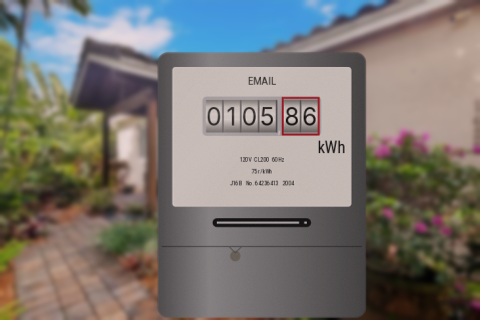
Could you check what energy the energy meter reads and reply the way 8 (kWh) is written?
105.86 (kWh)
